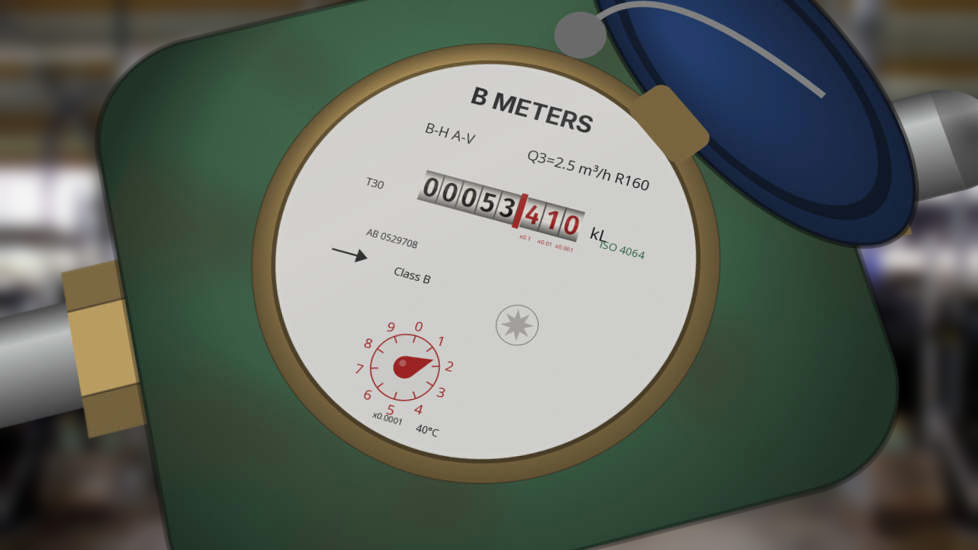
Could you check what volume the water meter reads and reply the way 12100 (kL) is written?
53.4101 (kL)
